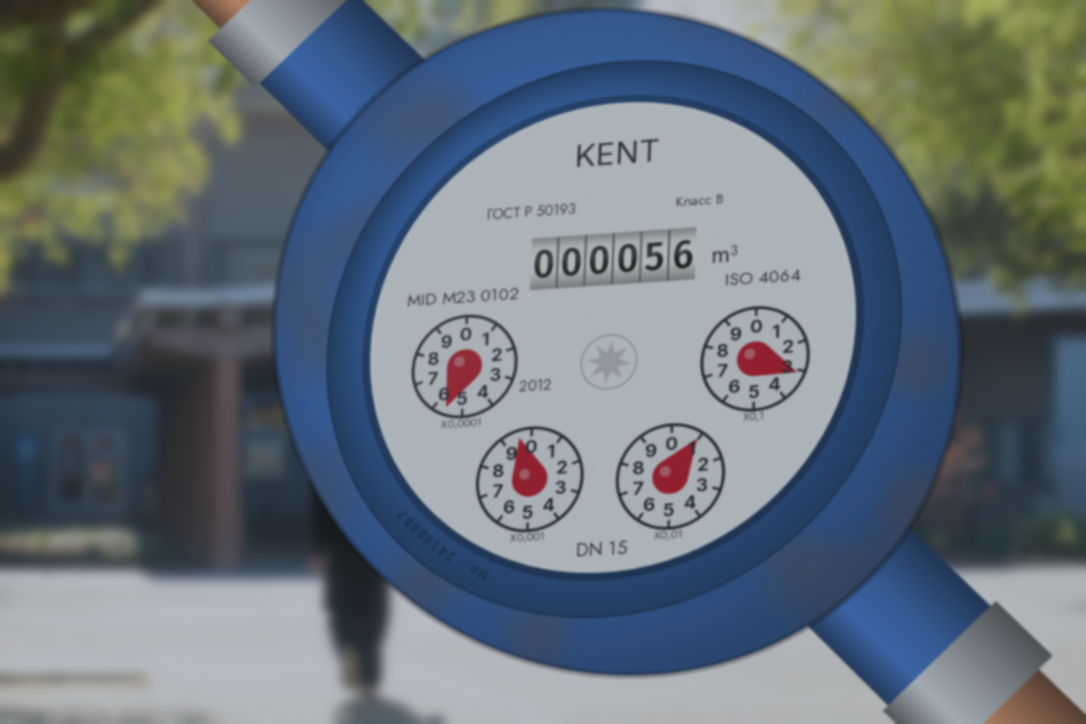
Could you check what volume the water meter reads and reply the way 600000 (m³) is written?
56.3095 (m³)
